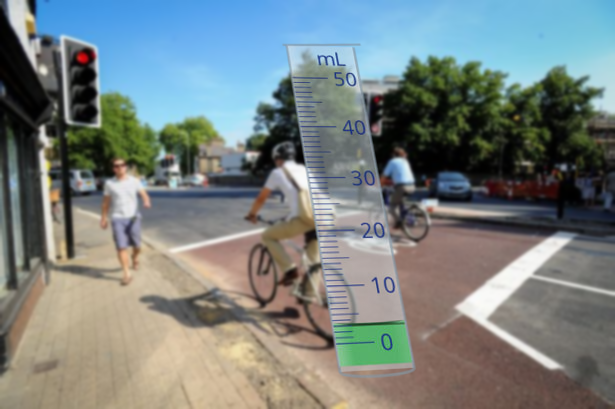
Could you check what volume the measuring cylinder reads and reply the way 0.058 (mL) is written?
3 (mL)
